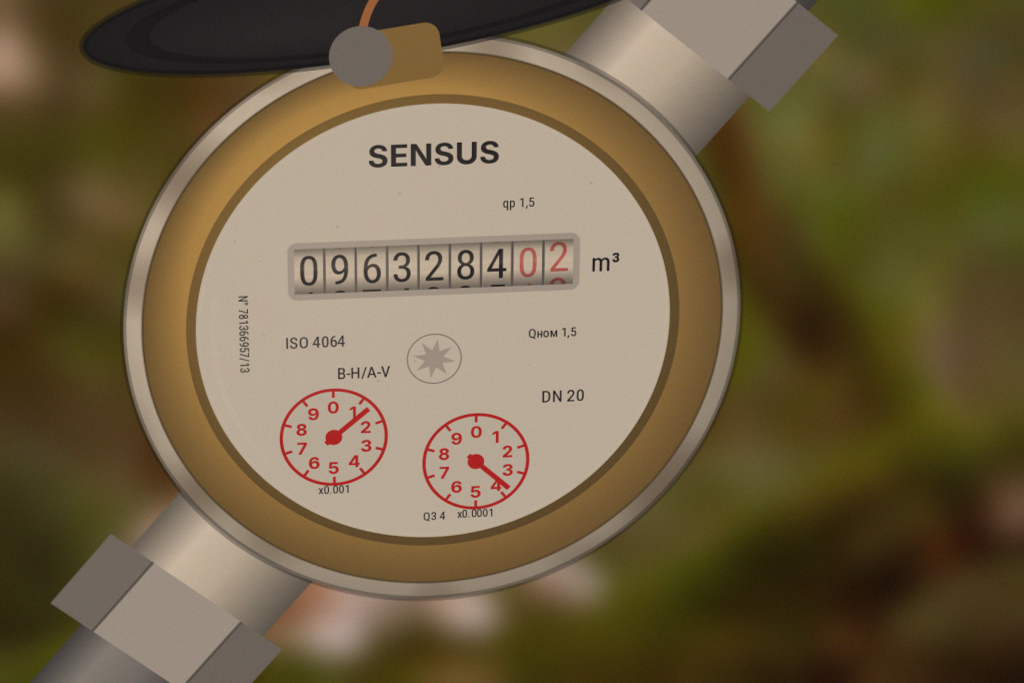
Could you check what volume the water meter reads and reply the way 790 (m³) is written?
963284.0213 (m³)
